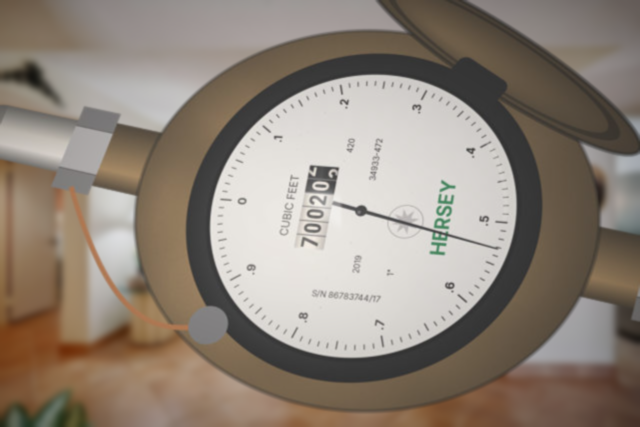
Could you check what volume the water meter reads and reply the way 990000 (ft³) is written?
700202.53 (ft³)
